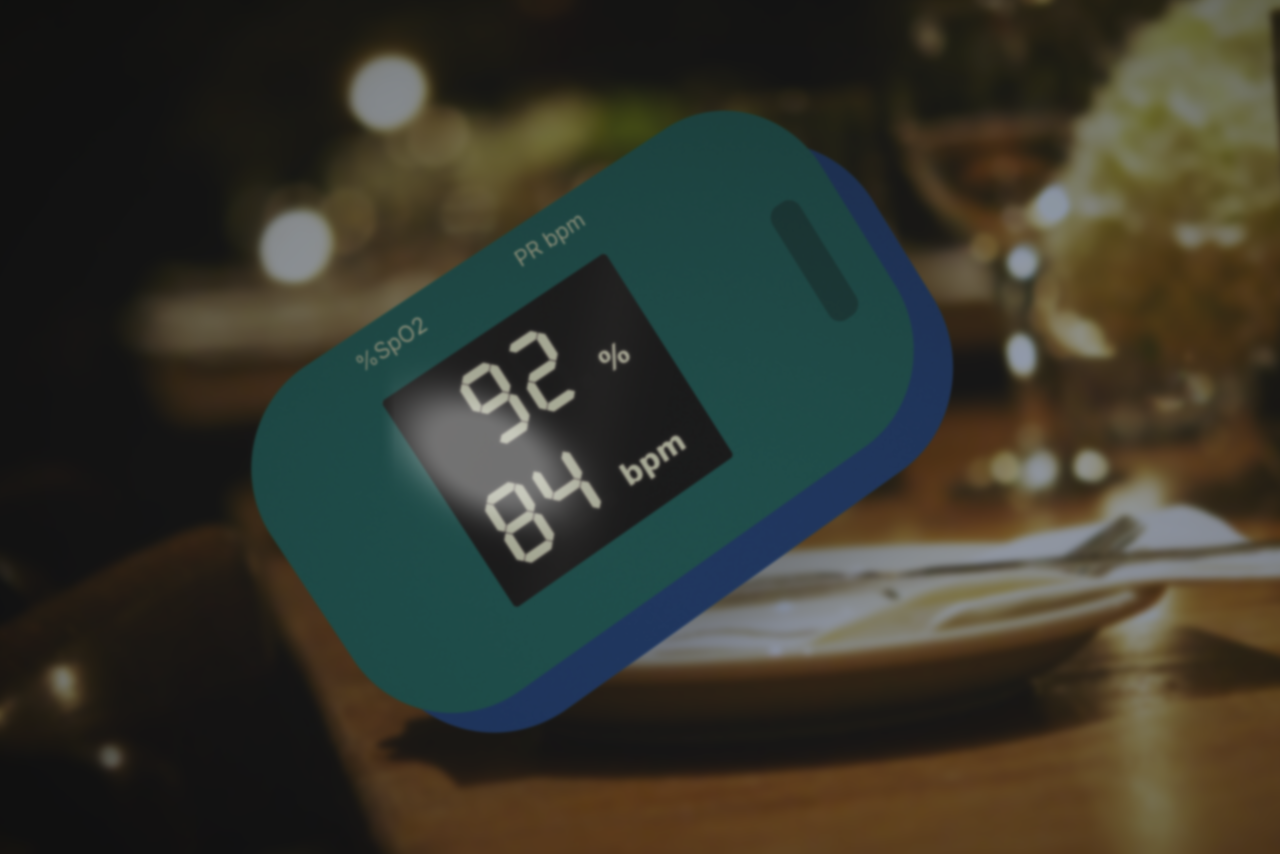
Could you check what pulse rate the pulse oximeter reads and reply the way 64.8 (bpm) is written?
84 (bpm)
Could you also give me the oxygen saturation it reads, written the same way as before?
92 (%)
